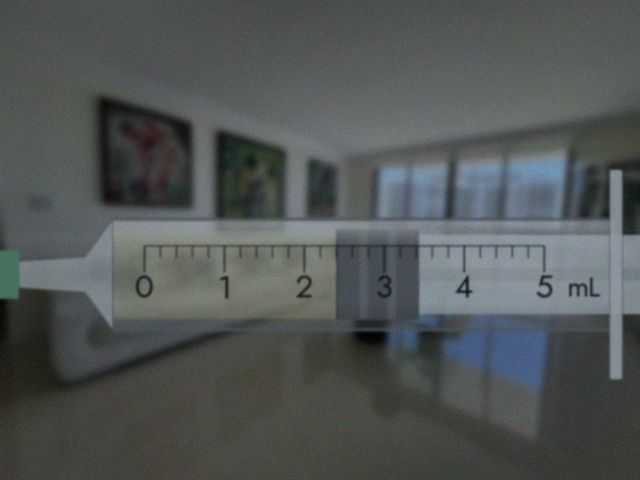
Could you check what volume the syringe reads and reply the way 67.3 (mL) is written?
2.4 (mL)
